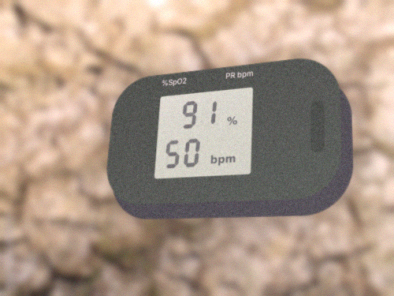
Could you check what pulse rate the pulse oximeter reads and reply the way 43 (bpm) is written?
50 (bpm)
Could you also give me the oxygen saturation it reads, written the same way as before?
91 (%)
